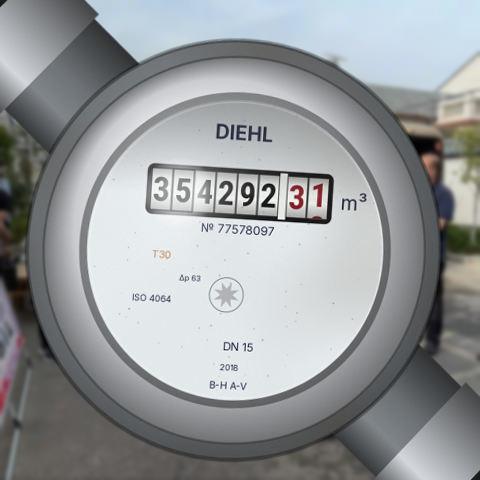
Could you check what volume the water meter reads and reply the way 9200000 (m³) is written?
354292.31 (m³)
